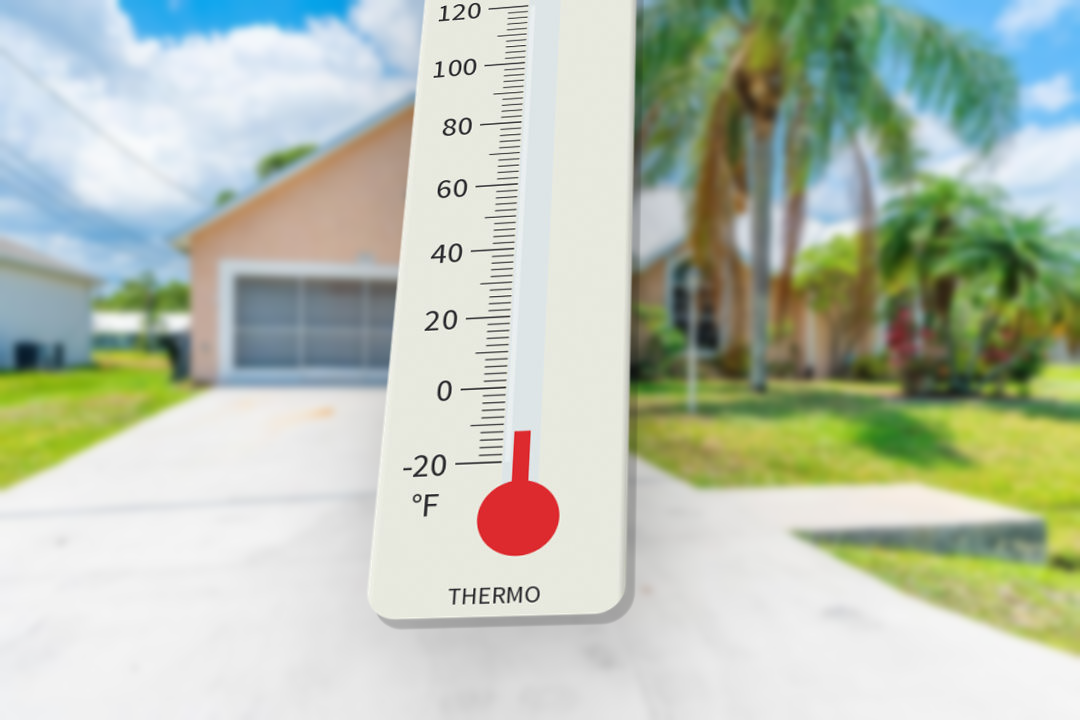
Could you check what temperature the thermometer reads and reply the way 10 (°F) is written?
-12 (°F)
